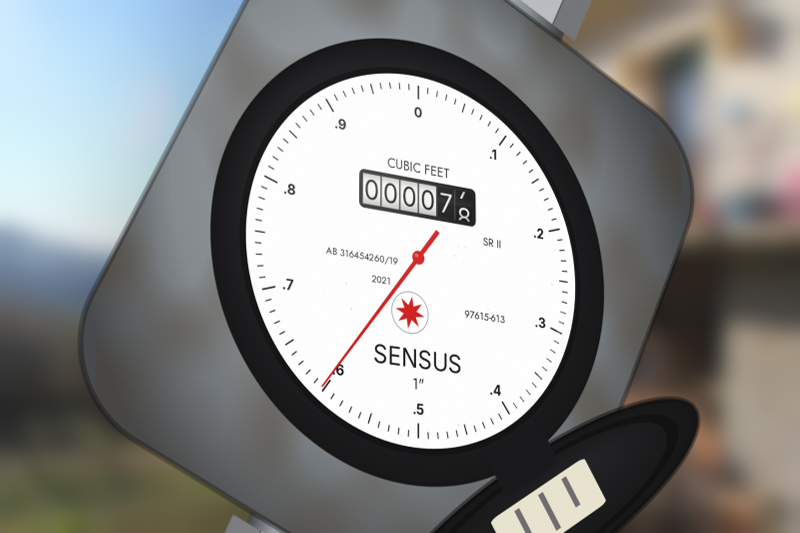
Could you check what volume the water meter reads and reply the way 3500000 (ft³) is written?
77.60 (ft³)
